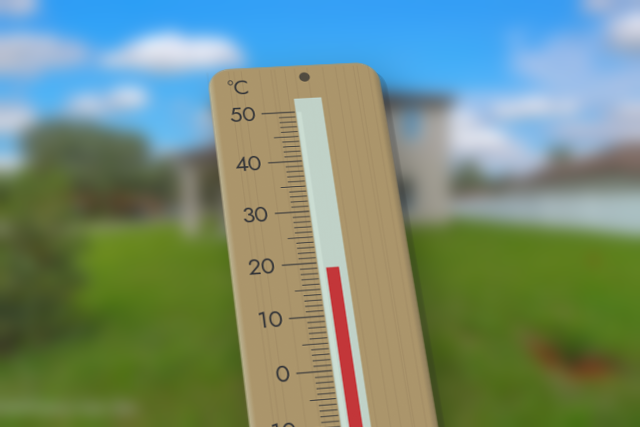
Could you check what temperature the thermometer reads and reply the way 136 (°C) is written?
19 (°C)
